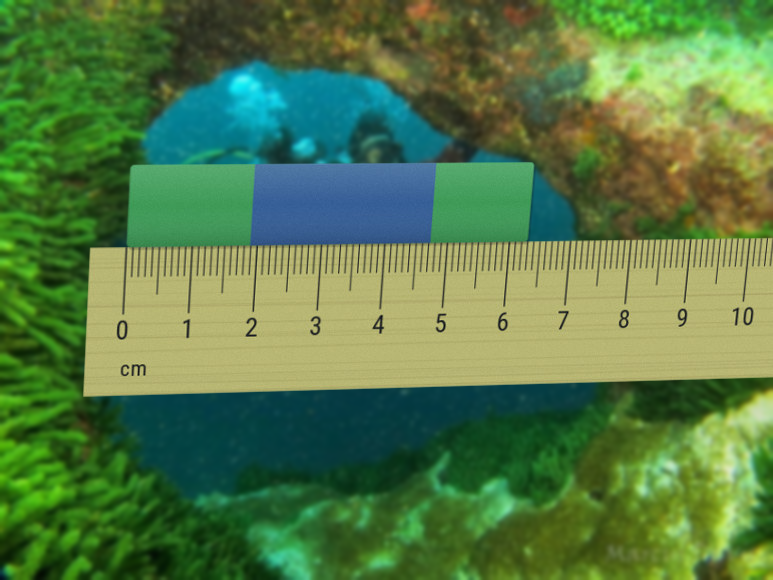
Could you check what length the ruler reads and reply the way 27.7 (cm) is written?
6.3 (cm)
